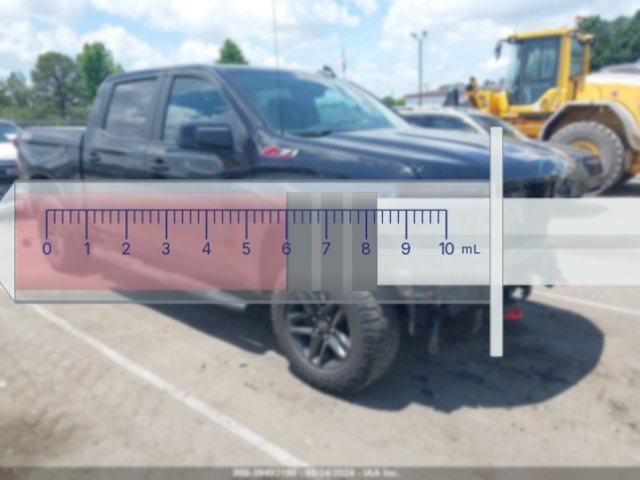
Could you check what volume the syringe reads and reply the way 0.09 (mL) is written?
6 (mL)
